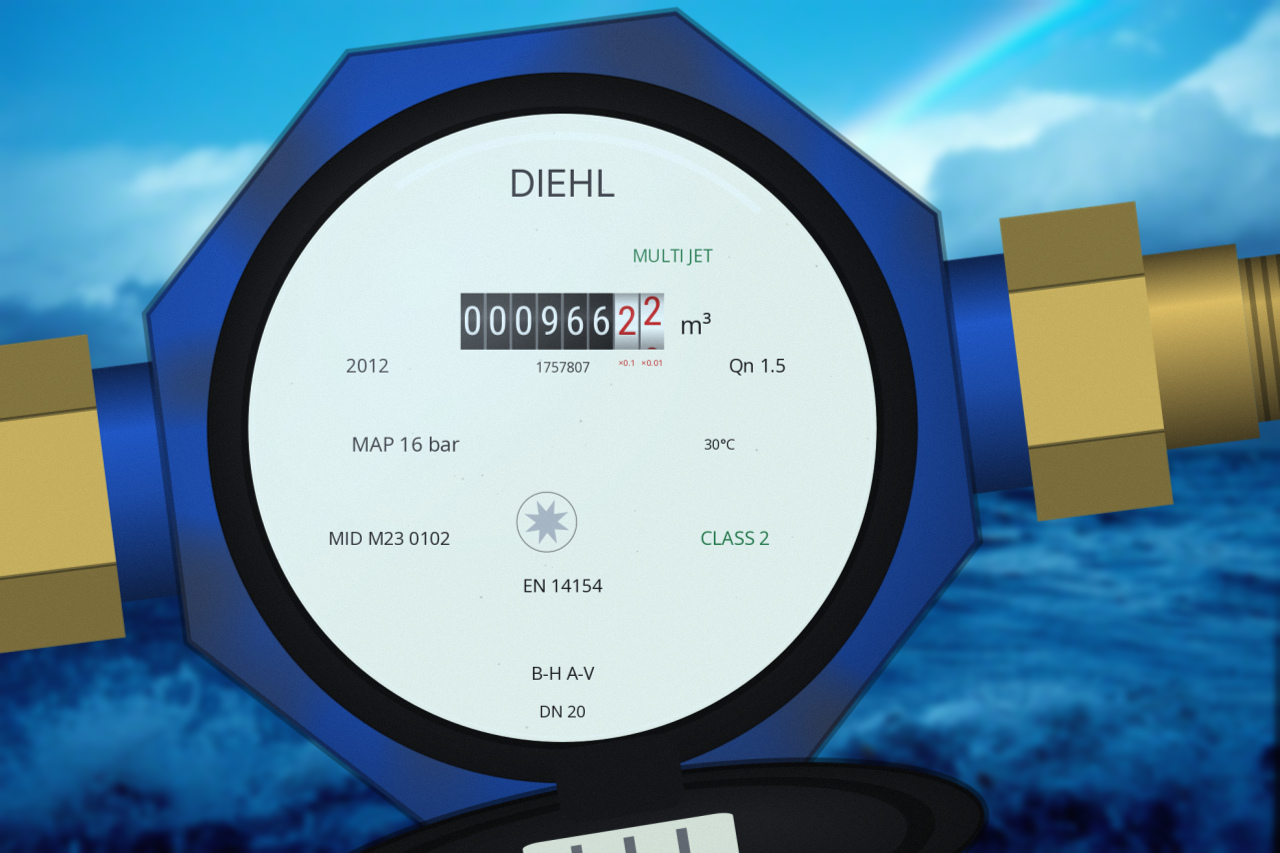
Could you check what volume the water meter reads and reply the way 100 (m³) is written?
966.22 (m³)
